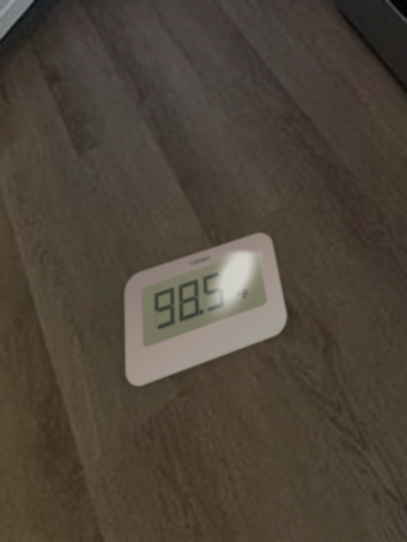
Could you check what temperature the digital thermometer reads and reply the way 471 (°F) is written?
98.5 (°F)
